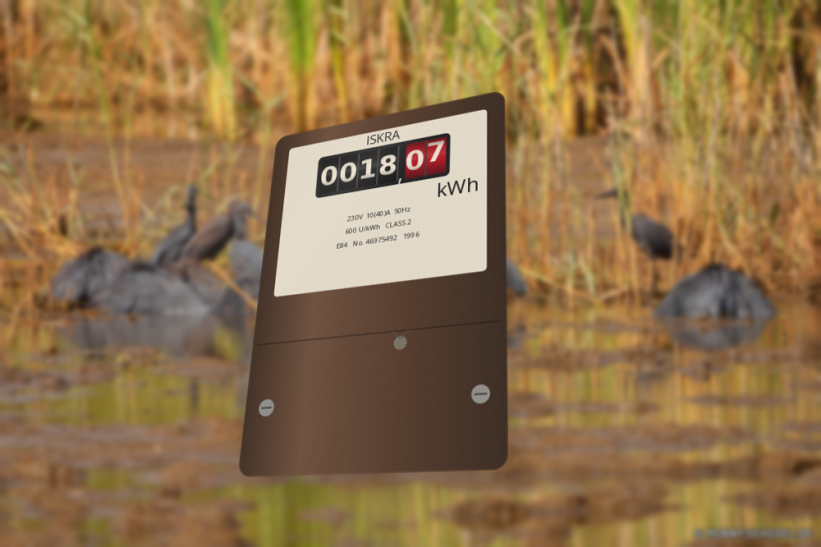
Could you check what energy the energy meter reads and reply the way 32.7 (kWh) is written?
18.07 (kWh)
